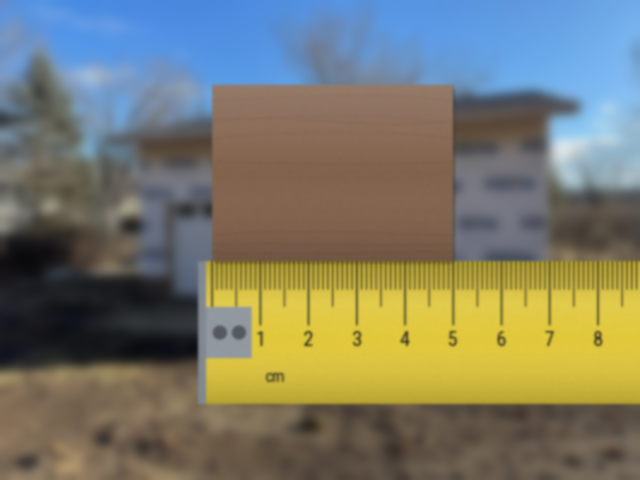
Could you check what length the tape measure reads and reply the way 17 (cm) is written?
5 (cm)
